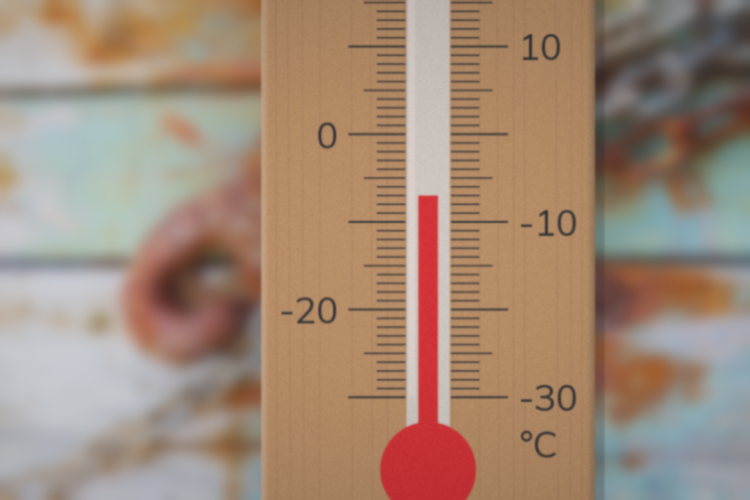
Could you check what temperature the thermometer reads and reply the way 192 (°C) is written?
-7 (°C)
